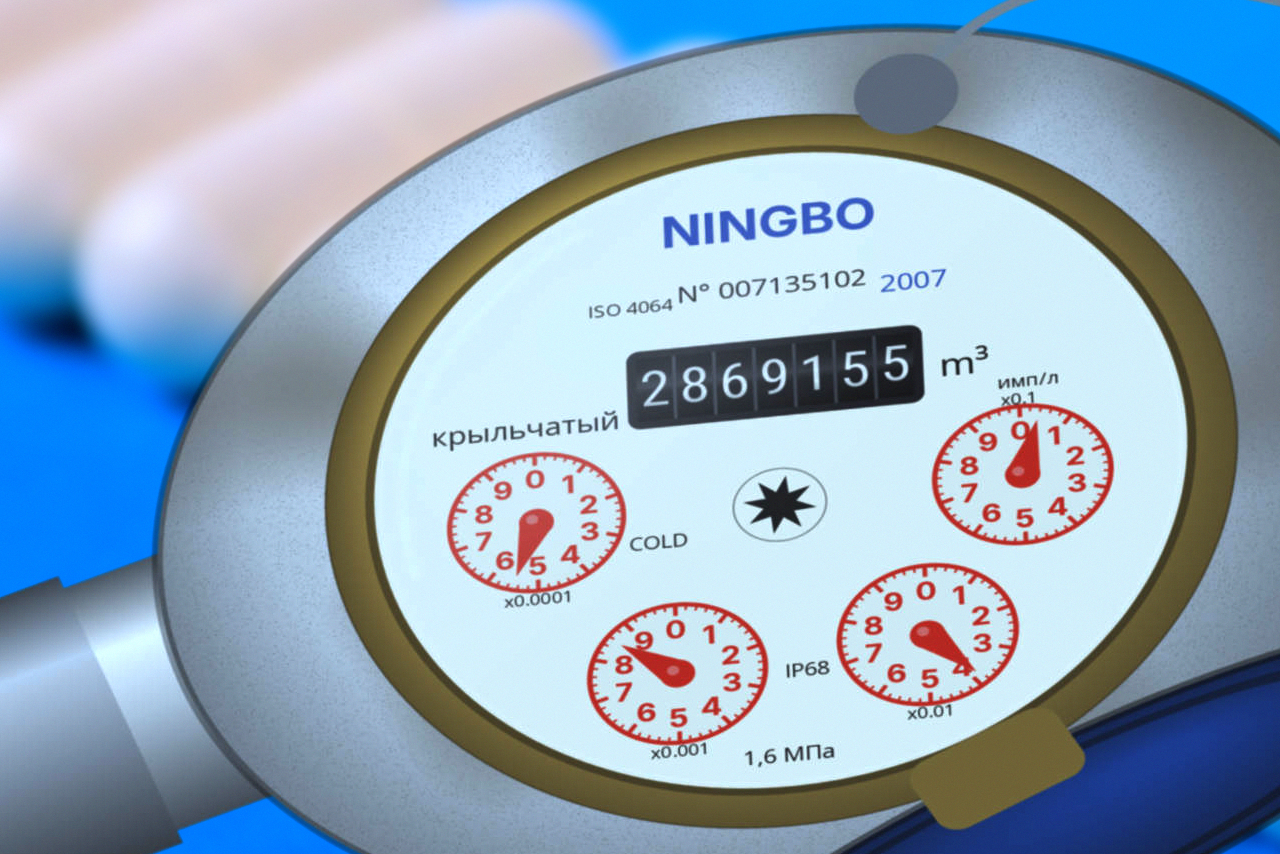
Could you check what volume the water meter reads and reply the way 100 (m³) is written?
2869155.0385 (m³)
